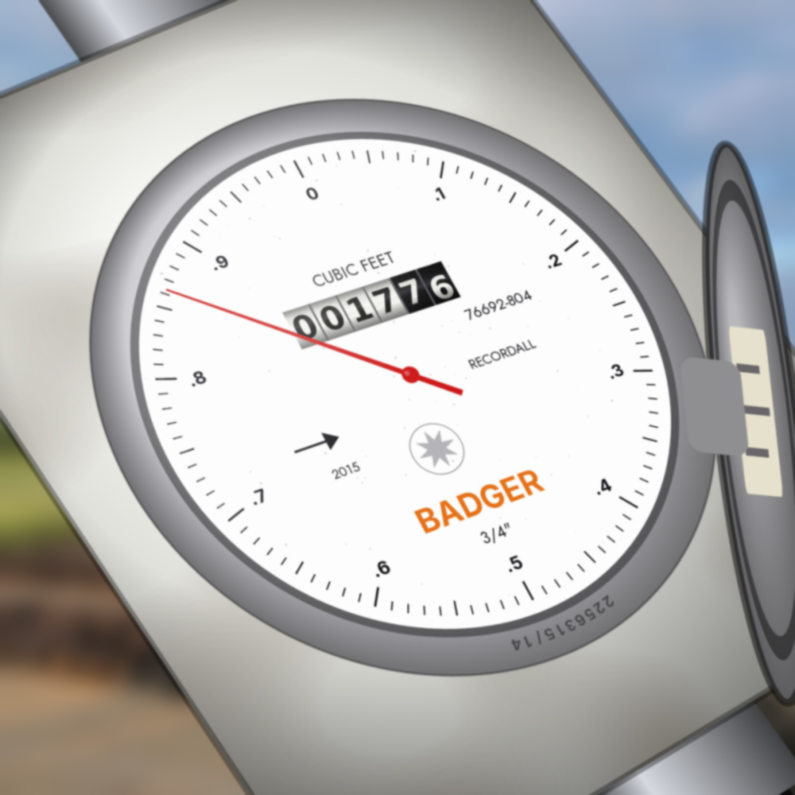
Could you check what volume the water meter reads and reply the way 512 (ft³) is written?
1775.86 (ft³)
